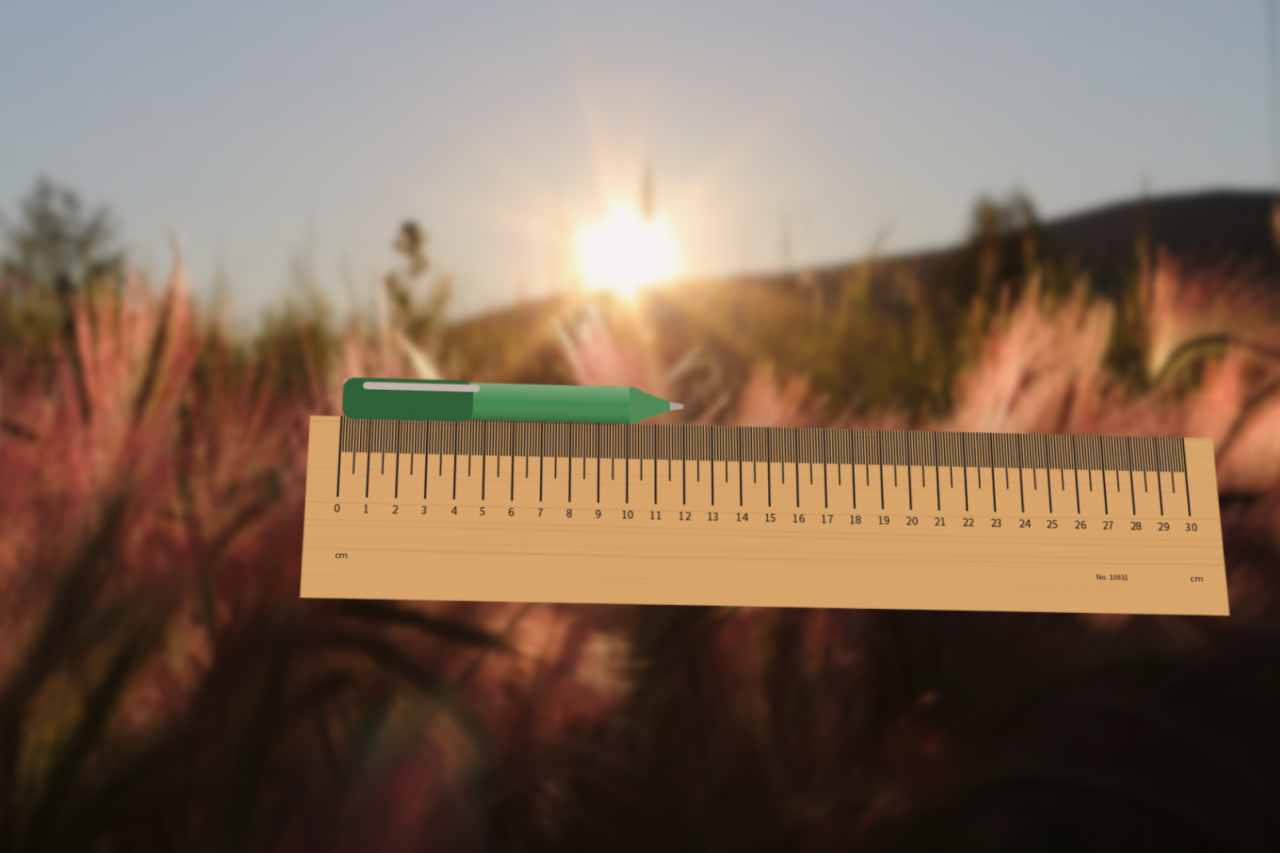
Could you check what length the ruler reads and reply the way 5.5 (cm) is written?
12 (cm)
